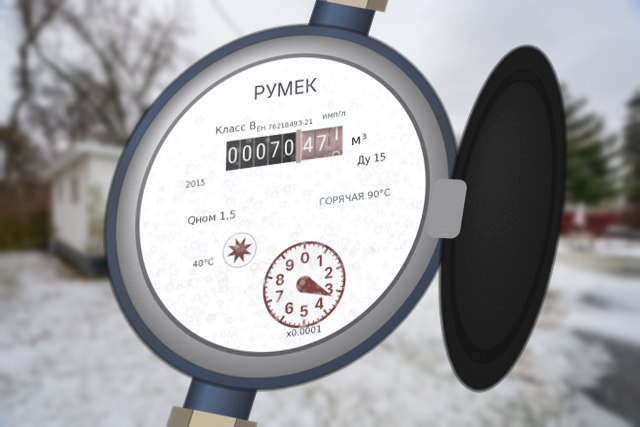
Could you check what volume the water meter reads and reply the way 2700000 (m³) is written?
70.4713 (m³)
